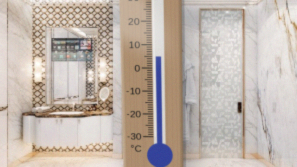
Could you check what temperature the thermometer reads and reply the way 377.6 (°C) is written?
5 (°C)
